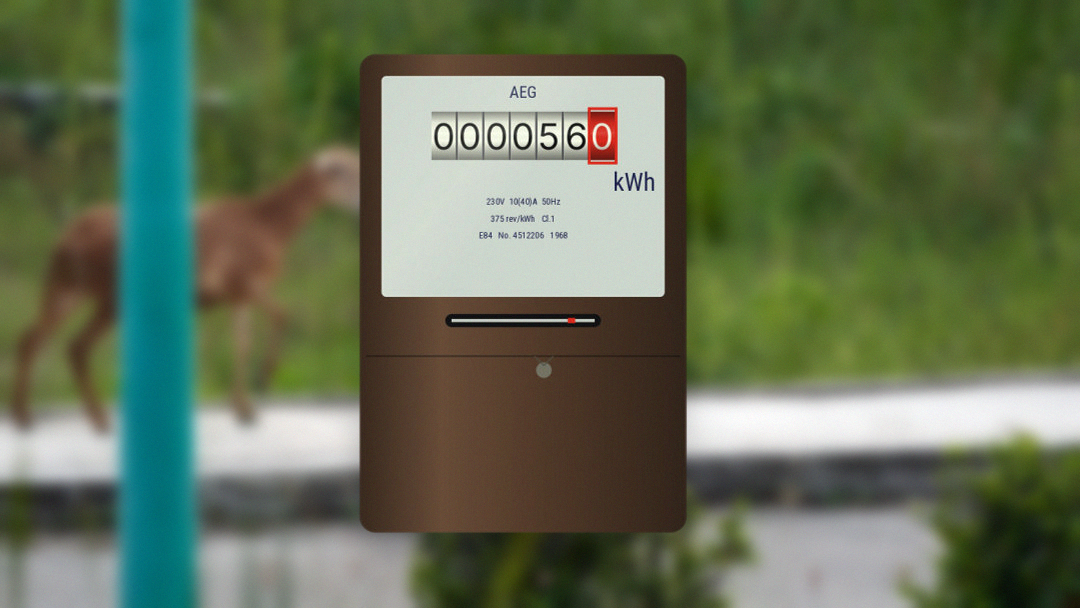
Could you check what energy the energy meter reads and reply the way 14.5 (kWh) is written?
56.0 (kWh)
